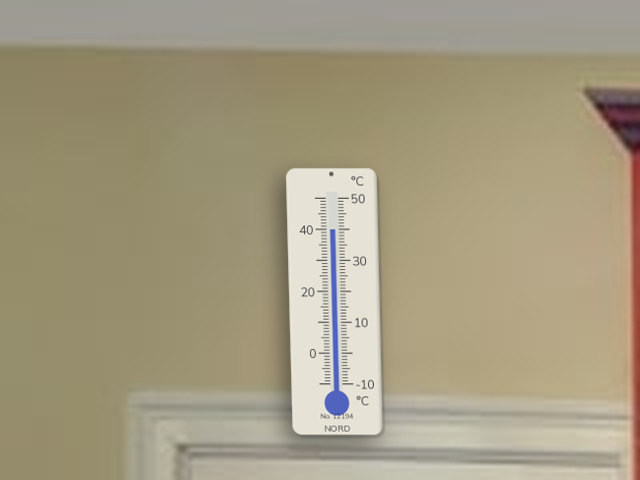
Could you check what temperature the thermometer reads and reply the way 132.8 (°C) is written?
40 (°C)
